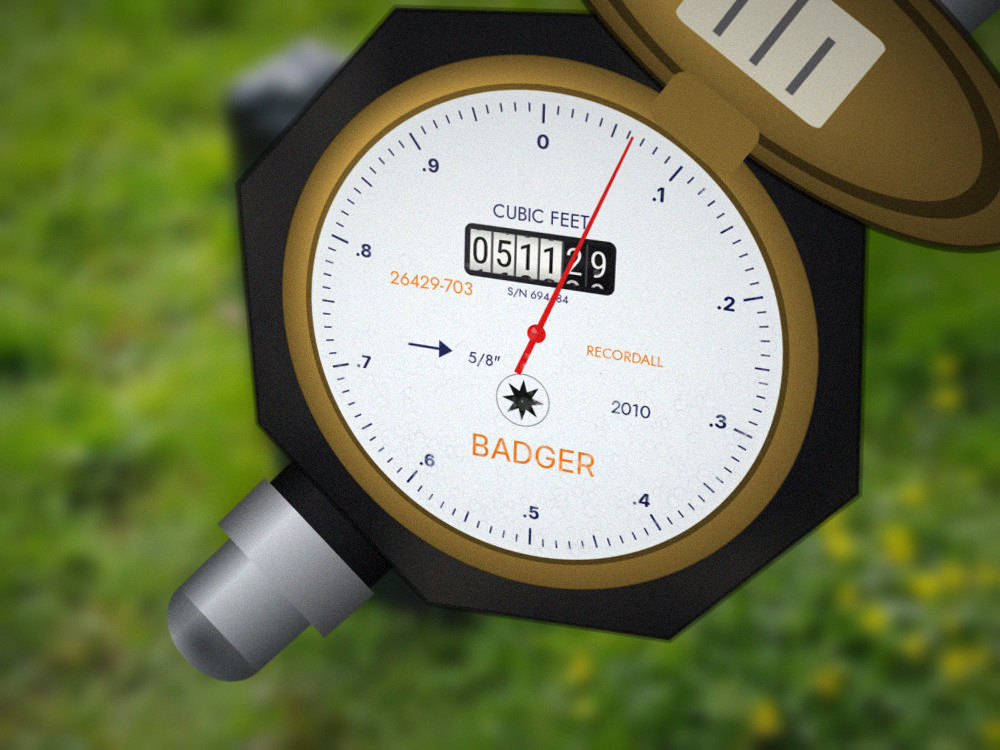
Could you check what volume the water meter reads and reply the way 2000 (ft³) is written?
51129.06 (ft³)
